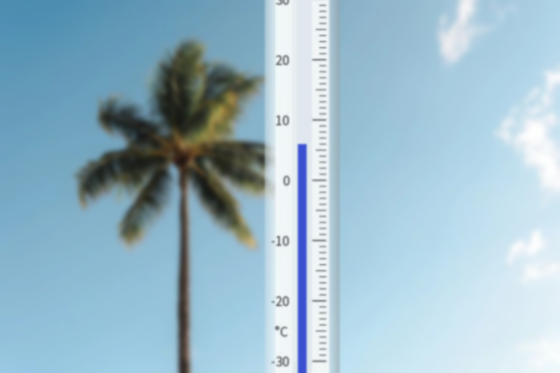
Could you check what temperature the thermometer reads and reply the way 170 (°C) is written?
6 (°C)
